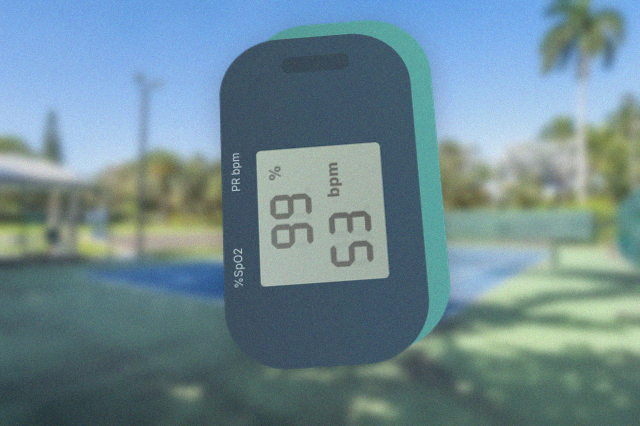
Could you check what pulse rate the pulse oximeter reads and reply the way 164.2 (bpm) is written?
53 (bpm)
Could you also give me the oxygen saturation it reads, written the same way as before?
99 (%)
